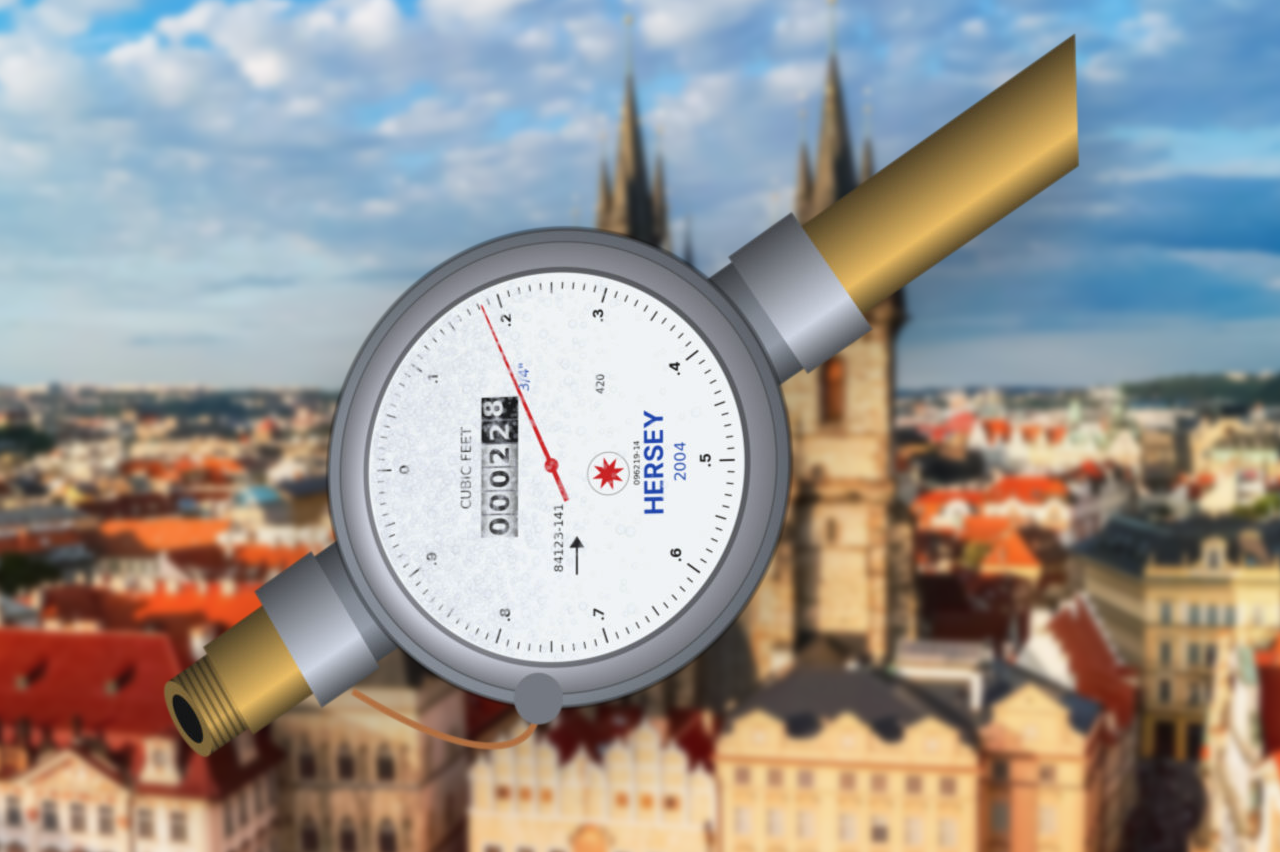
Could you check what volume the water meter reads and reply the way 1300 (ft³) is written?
228.18 (ft³)
